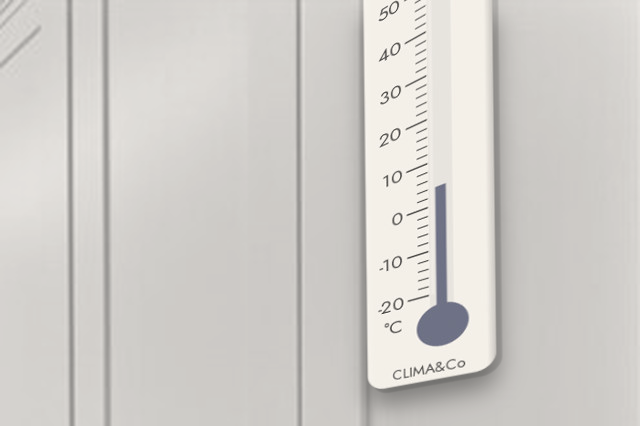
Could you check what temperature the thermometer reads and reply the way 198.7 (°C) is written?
4 (°C)
